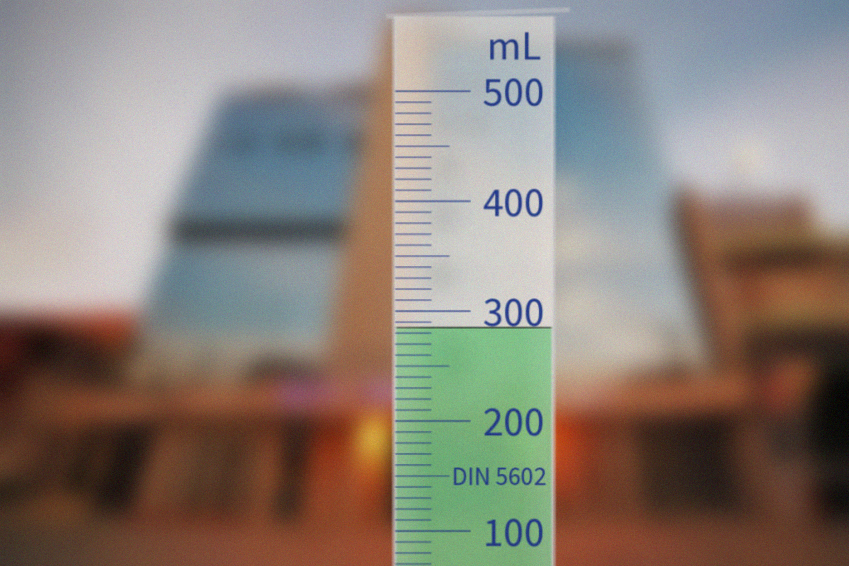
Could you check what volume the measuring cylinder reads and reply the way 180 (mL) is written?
285 (mL)
